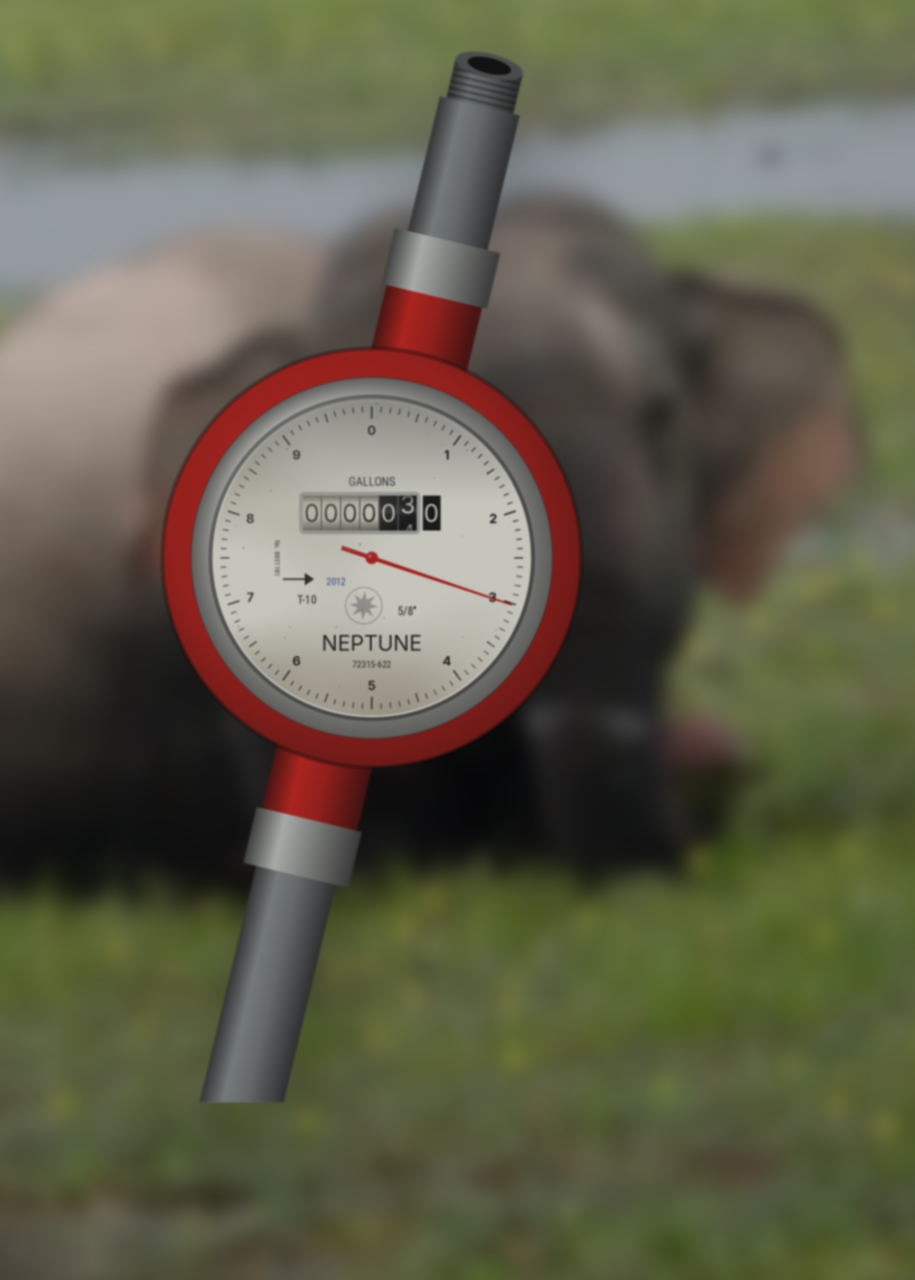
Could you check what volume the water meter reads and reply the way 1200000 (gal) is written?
33.0 (gal)
